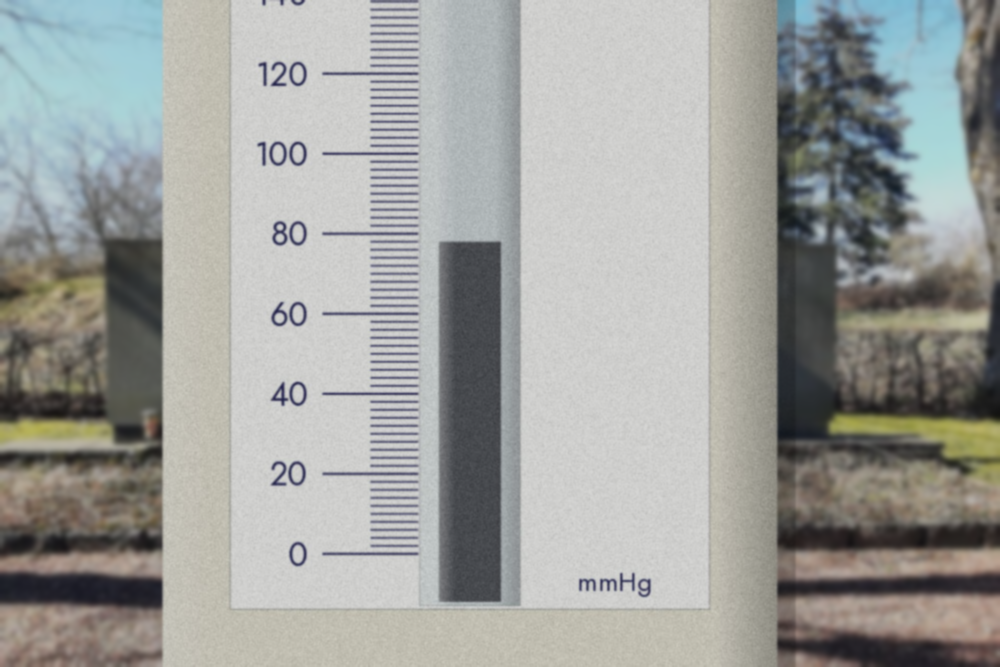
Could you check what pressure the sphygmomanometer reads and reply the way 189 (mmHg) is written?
78 (mmHg)
